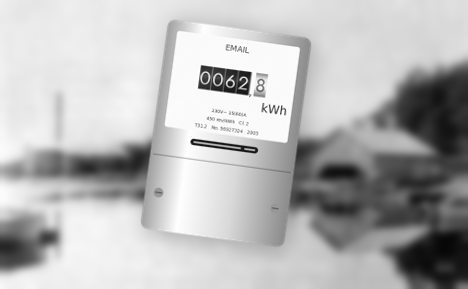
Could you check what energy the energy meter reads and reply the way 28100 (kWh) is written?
62.8 (kWh)
